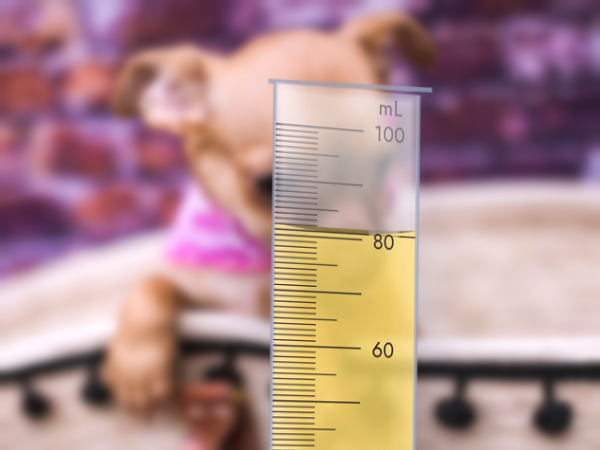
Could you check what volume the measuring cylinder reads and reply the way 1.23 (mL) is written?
81 (mL)
